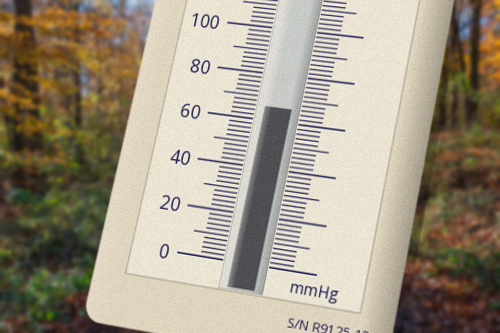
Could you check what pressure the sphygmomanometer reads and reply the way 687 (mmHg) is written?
66 (mmHg)
